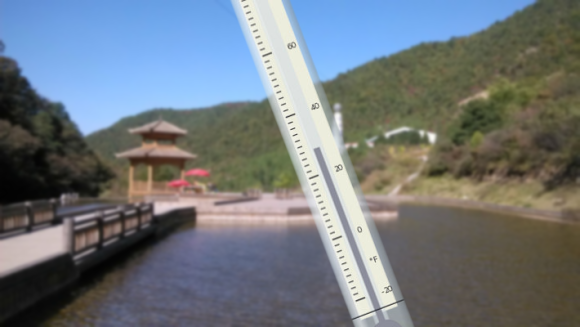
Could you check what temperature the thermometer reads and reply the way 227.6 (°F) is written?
28 (°F)
